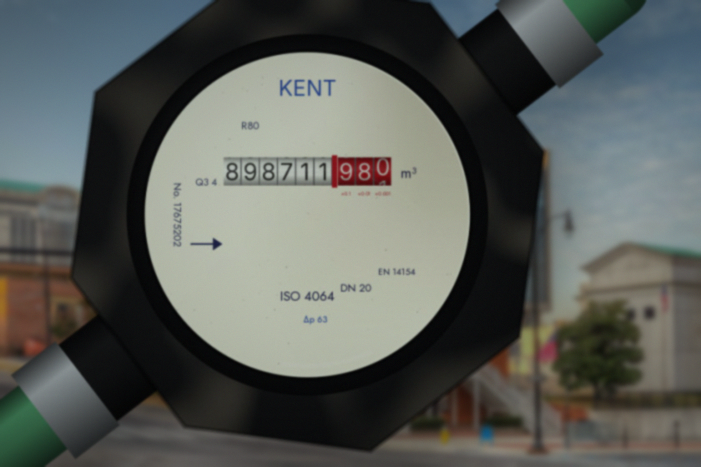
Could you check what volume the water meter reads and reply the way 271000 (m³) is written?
898711.980 (m³)
